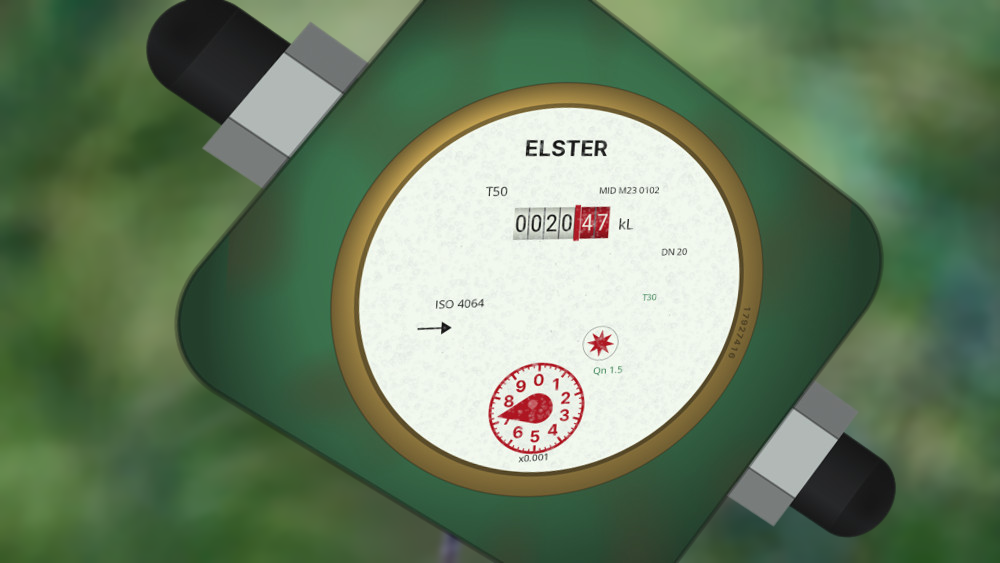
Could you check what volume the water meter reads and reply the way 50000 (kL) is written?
20.477 (kL)
